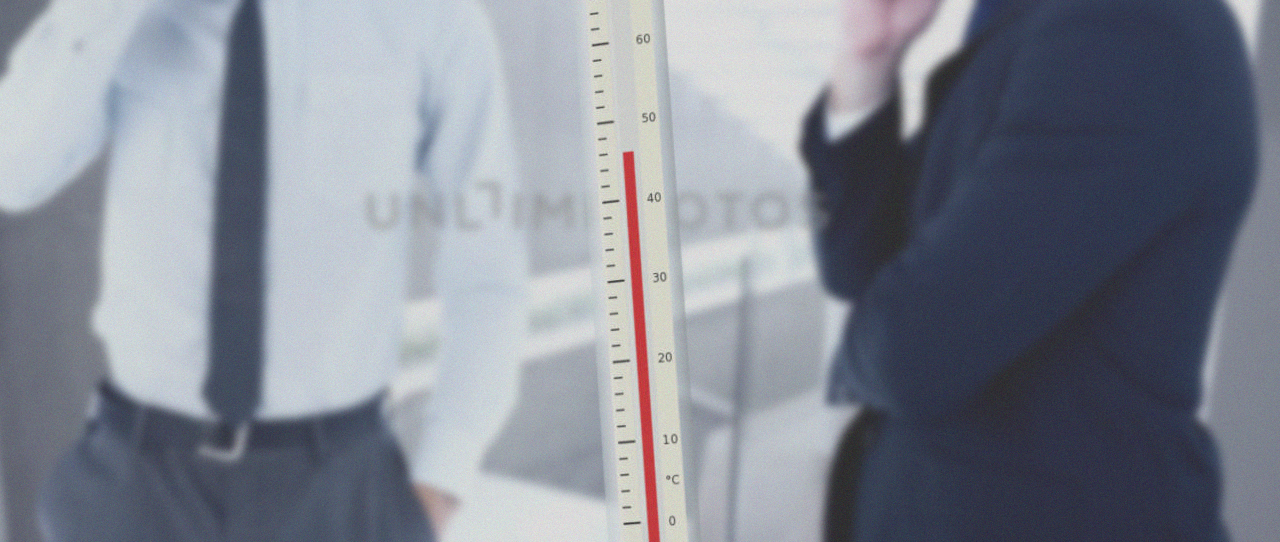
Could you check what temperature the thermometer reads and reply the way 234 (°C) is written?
46 (°C)
